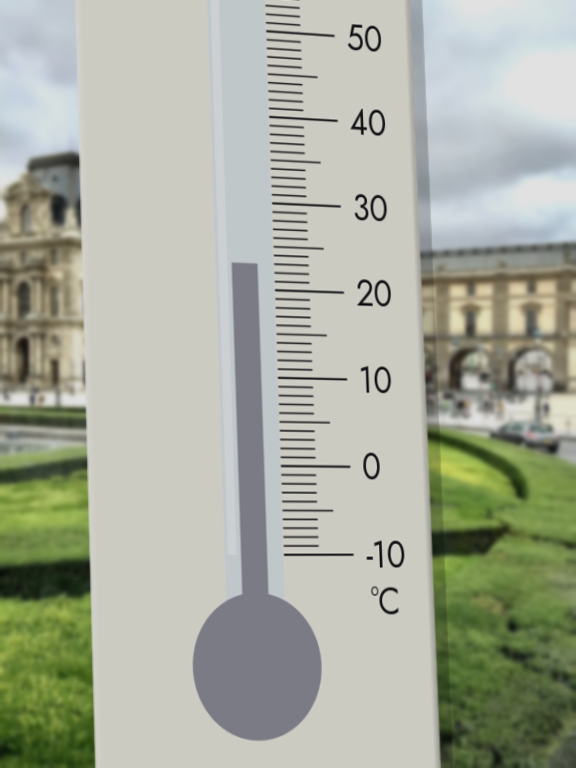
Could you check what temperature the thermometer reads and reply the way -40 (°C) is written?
23 (°C)
